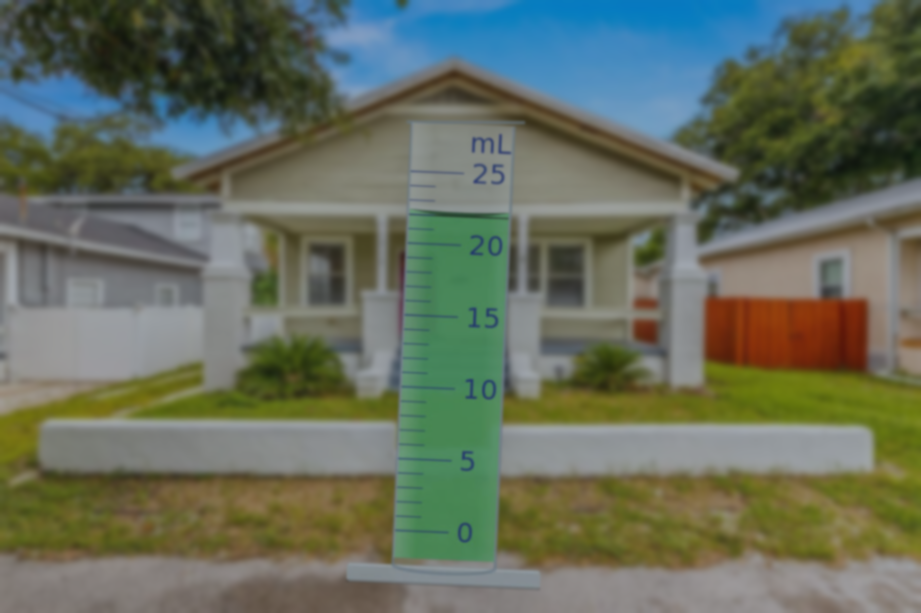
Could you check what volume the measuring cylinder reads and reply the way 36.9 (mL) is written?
22 (mL)
